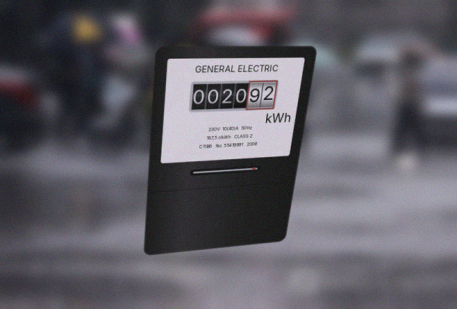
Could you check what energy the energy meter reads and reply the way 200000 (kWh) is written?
20.92 (kWh)
